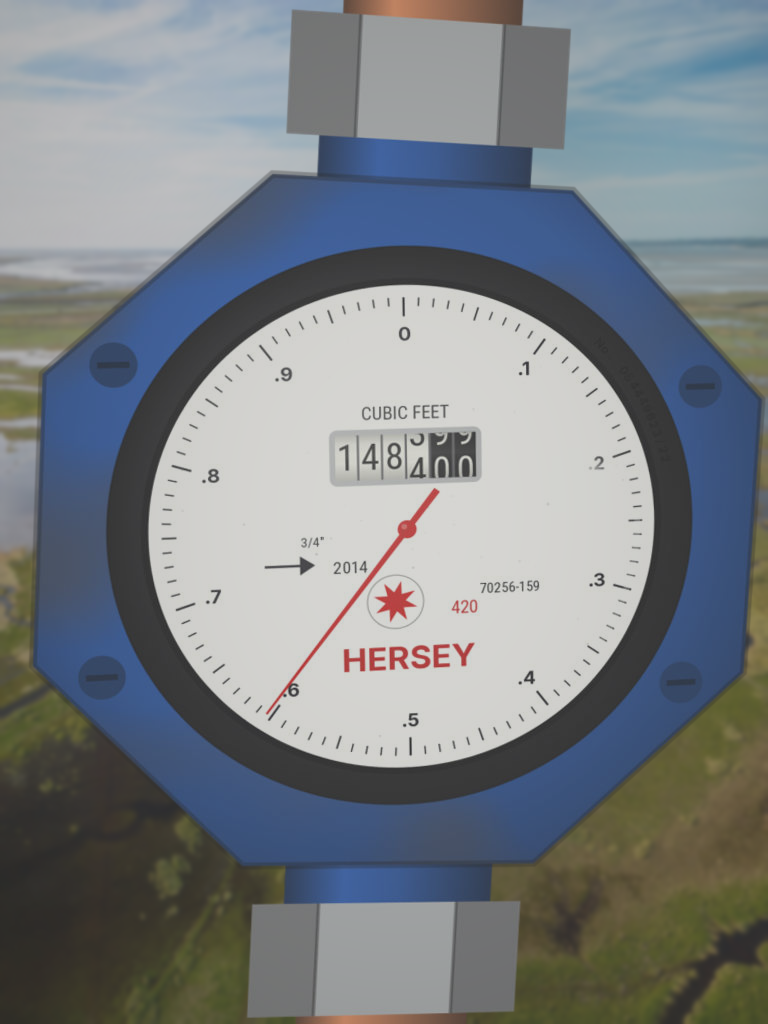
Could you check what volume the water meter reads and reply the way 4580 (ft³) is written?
148399.60 (ft³)
